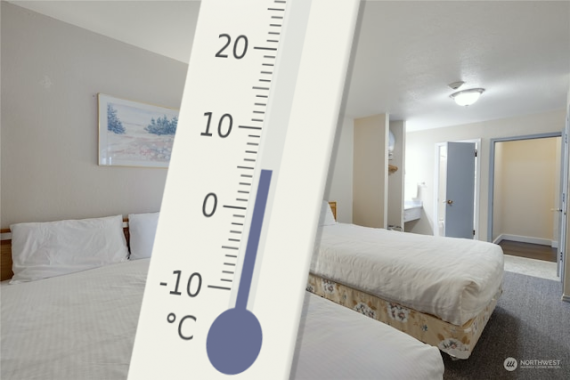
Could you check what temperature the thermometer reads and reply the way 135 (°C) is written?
5 (°C)
